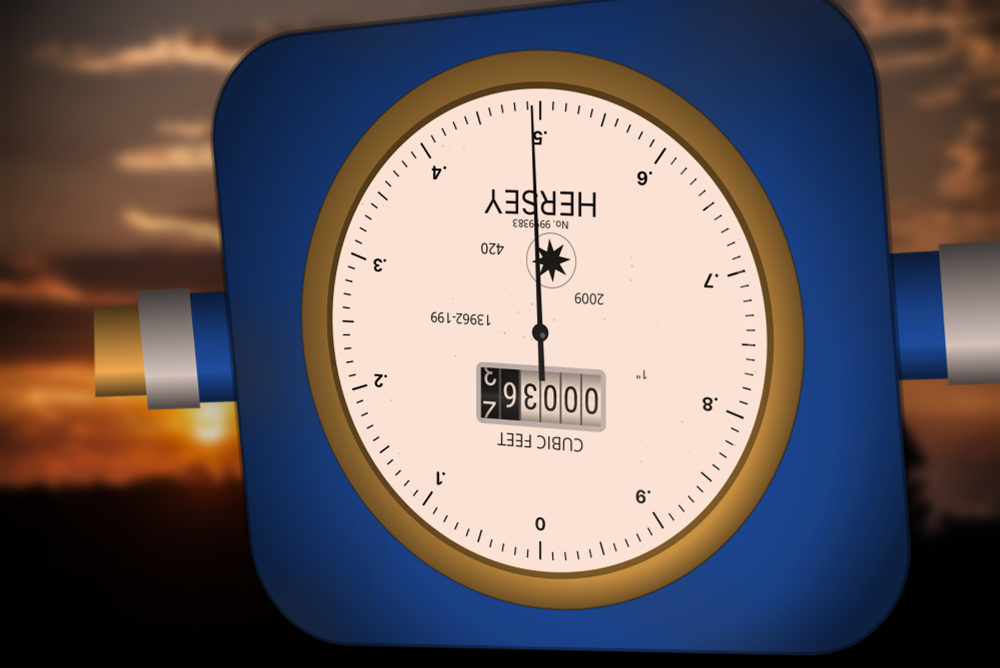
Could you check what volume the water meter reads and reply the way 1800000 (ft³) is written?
362.49 (ft³)
